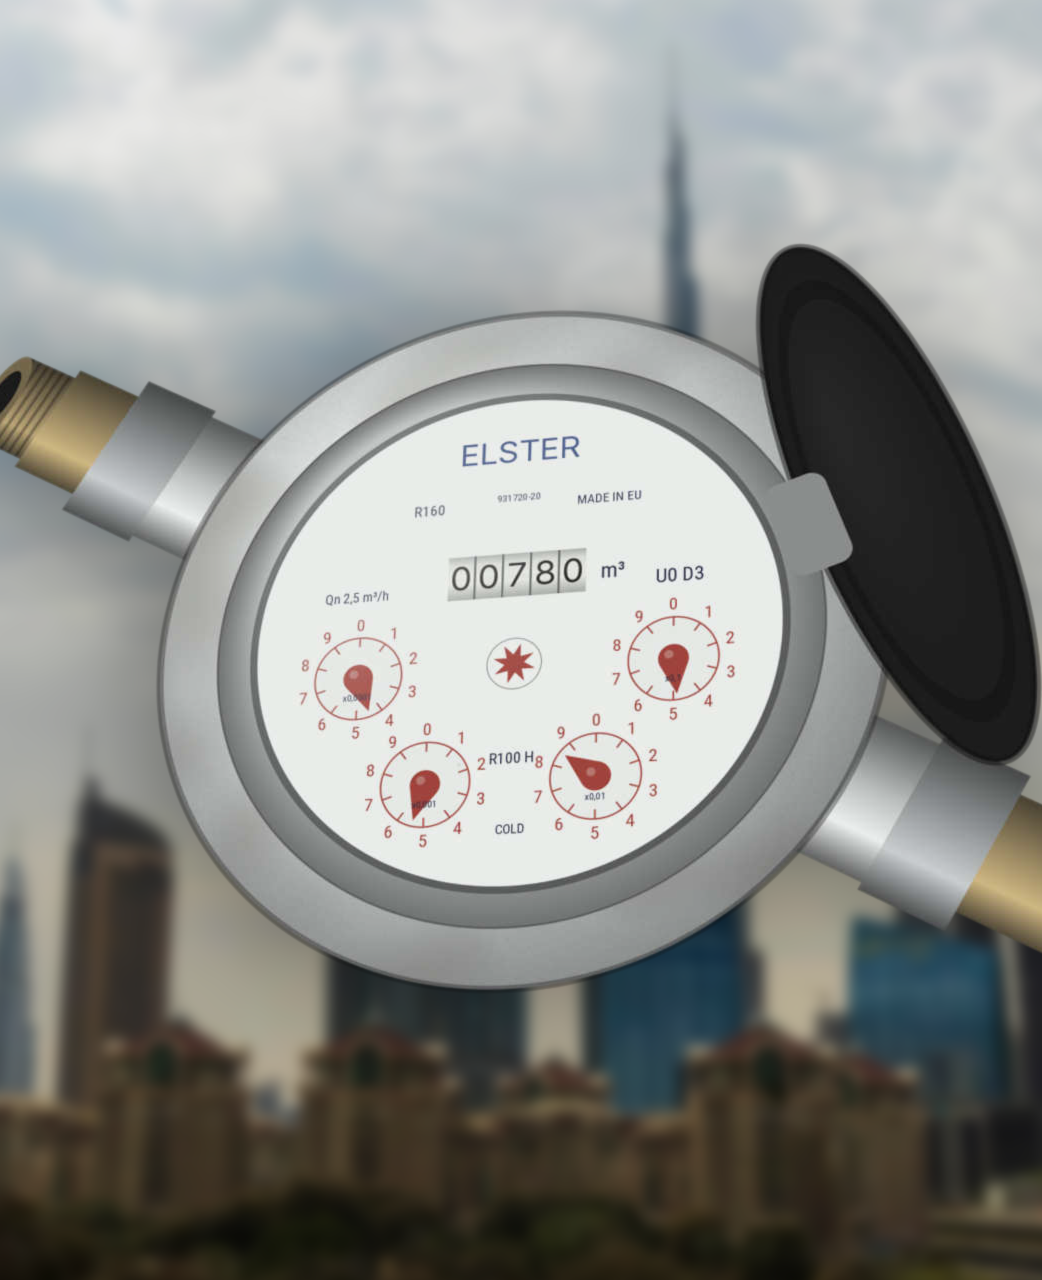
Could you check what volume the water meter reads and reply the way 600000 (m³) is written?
780.4854 (m³)
